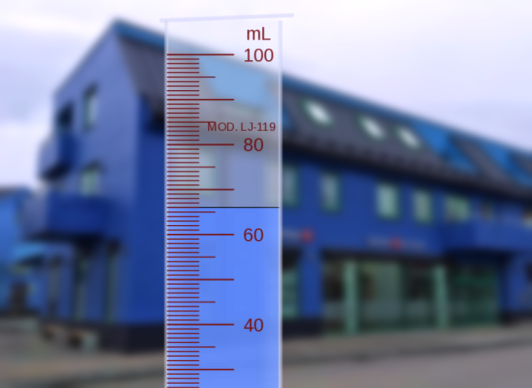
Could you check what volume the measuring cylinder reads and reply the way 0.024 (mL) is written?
66 (mL)
